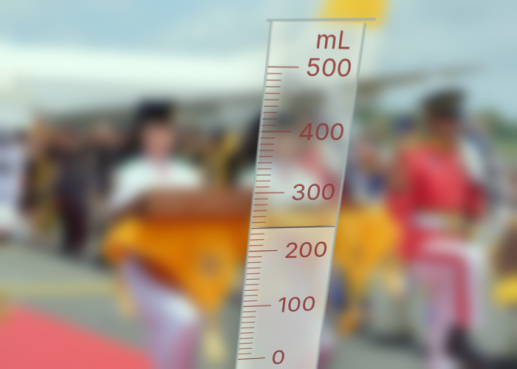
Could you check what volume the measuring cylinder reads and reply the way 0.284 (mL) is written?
240 (mL)
